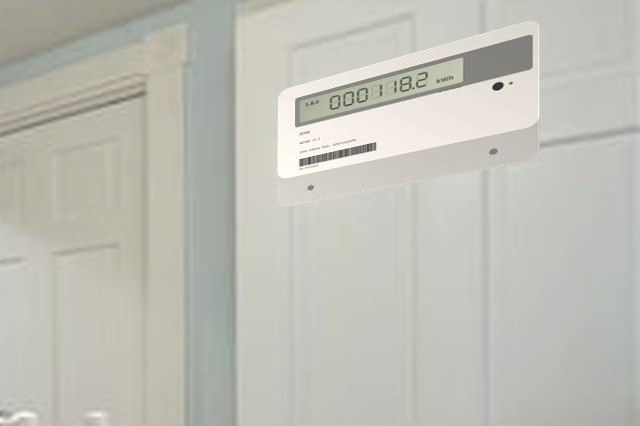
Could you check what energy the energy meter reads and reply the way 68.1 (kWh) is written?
118.2 (kWh)
